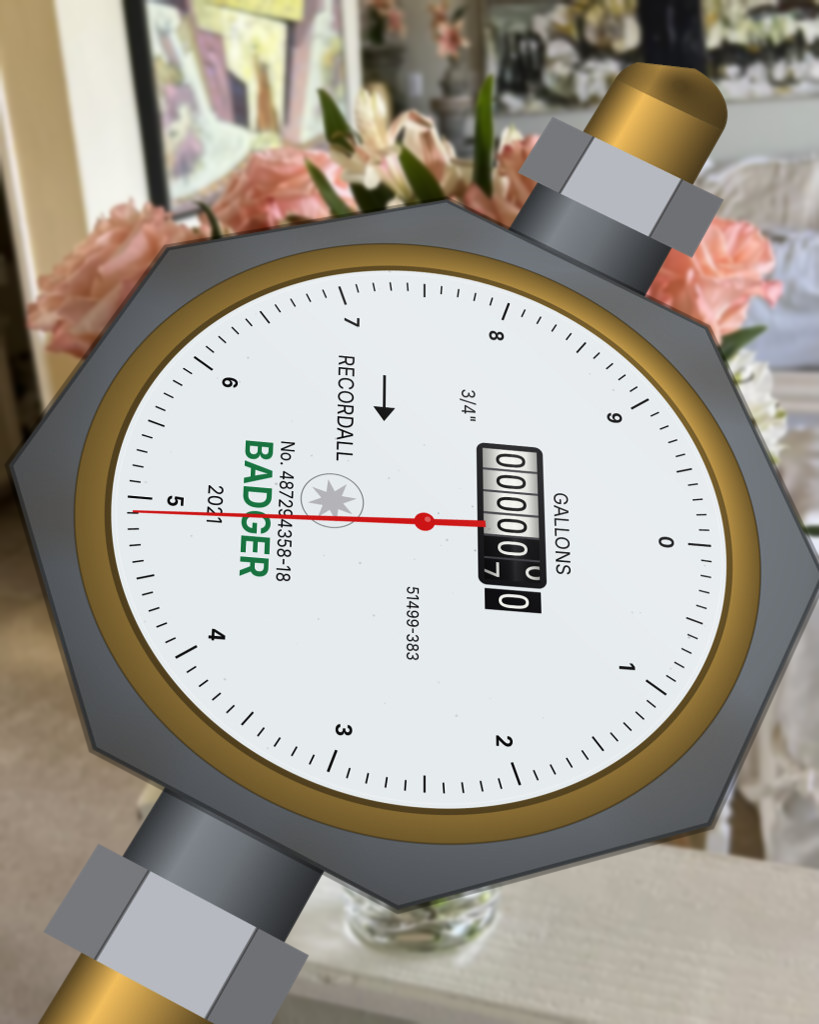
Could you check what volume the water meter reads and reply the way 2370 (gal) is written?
64.9 (gal)
